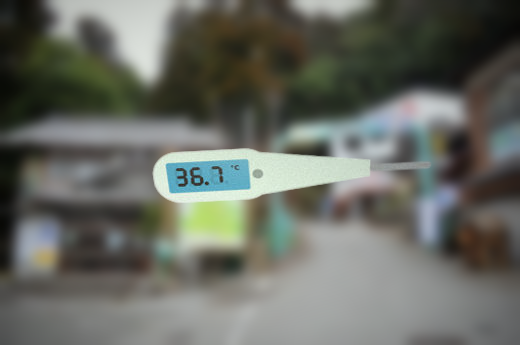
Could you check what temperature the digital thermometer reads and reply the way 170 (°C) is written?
36.7 (°C)
